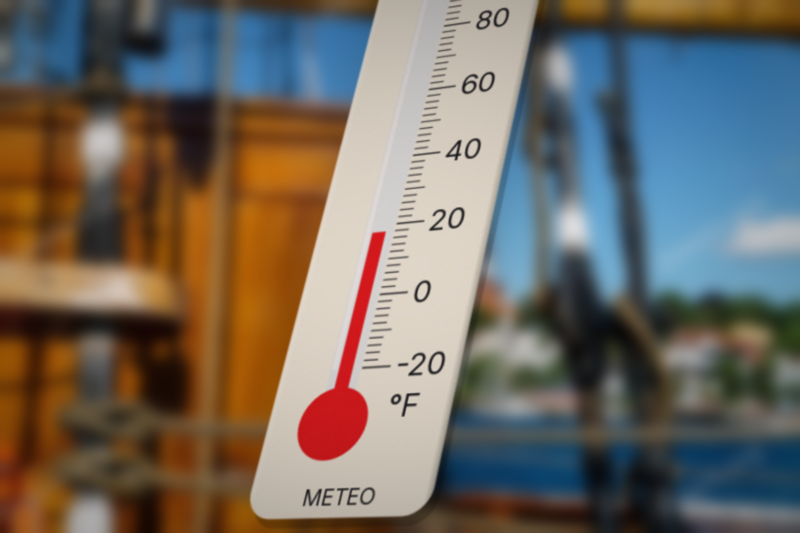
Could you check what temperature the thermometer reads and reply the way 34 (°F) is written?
18 (°F)
